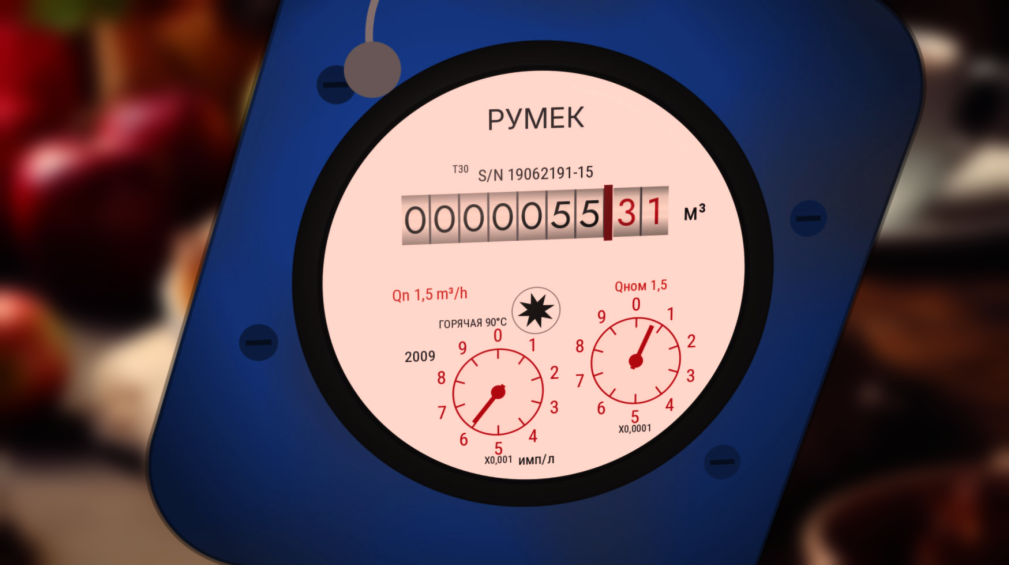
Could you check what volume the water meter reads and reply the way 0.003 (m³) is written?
55.3160 (m³)
